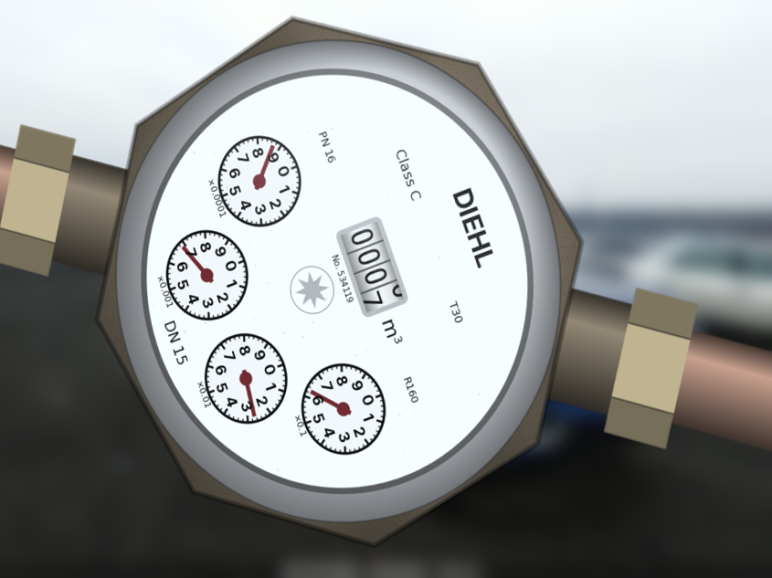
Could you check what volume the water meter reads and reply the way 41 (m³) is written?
6.6268 (m³)
